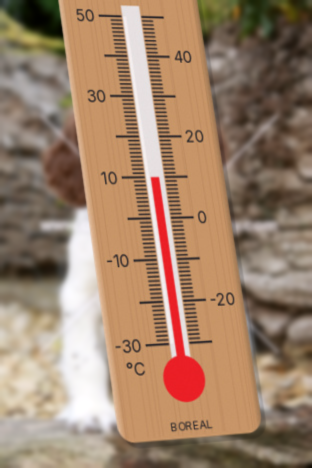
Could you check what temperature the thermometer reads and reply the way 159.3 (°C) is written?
10 (°C)
